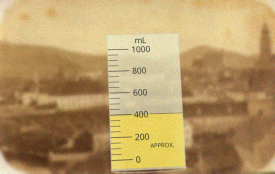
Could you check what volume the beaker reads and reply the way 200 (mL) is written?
400 (mL)
